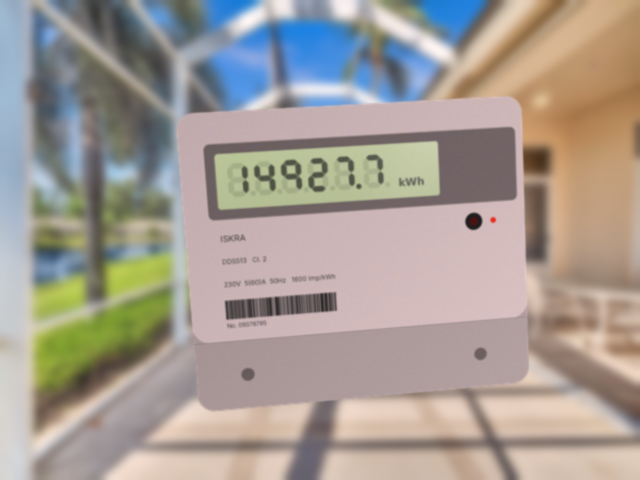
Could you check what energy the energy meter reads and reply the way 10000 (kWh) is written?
14927.7 (kWh)
